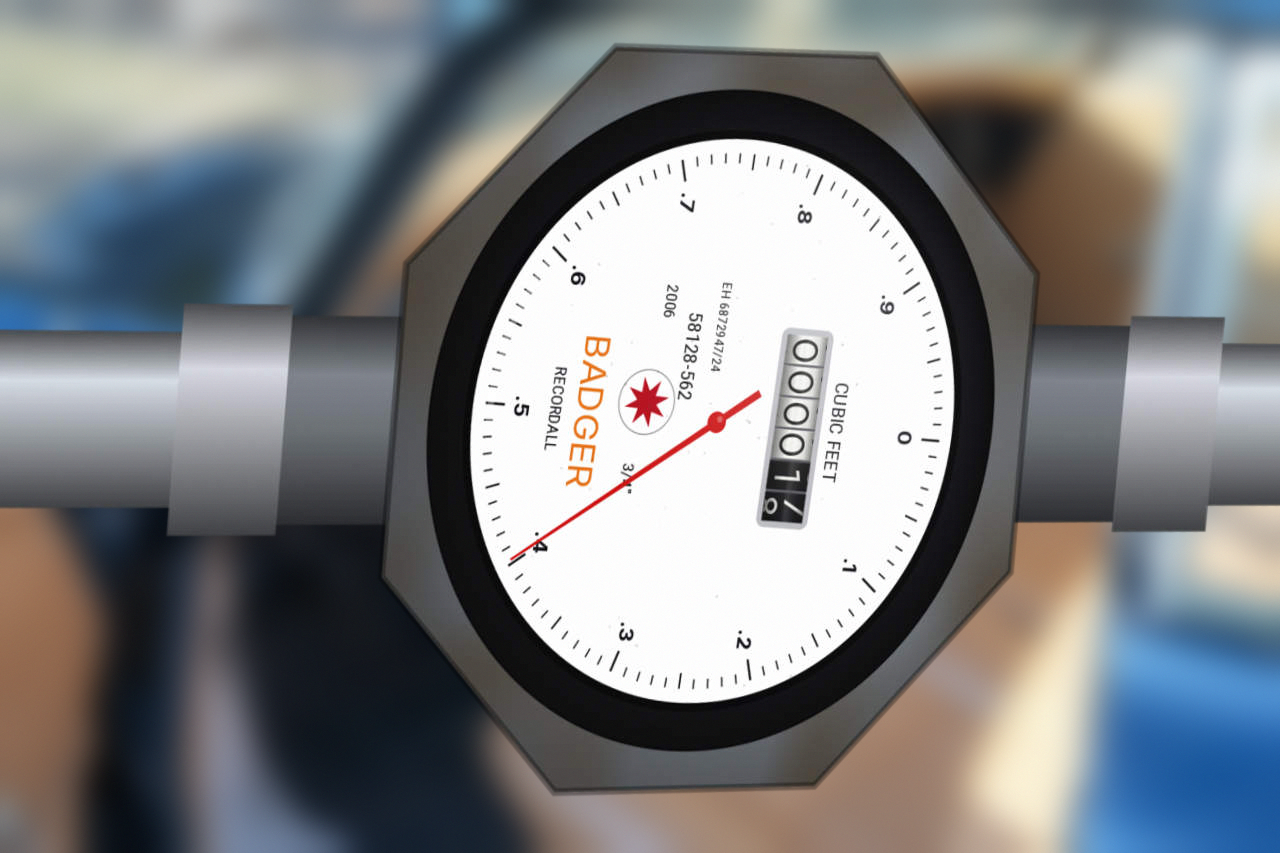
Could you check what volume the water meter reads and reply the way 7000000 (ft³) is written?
17.40 (ft³)
